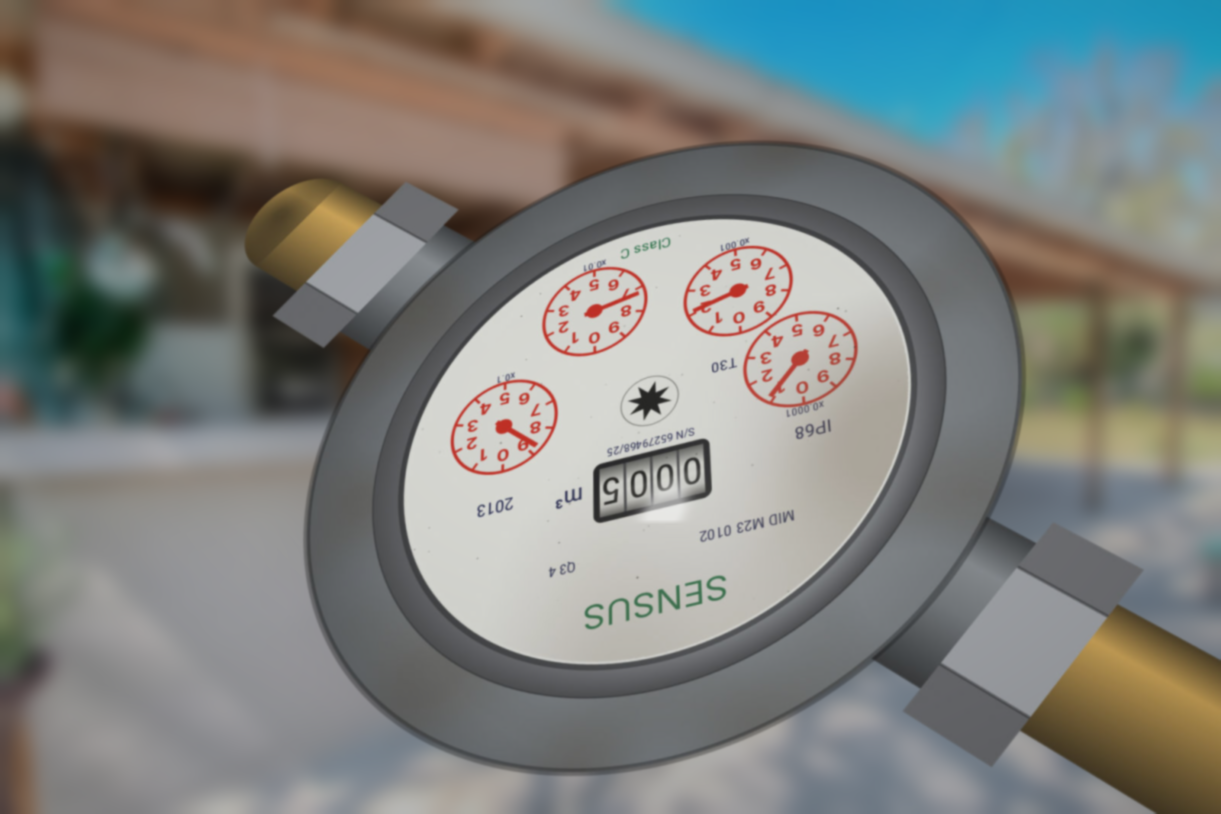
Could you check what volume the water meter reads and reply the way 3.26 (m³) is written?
5.8721 (m³)
